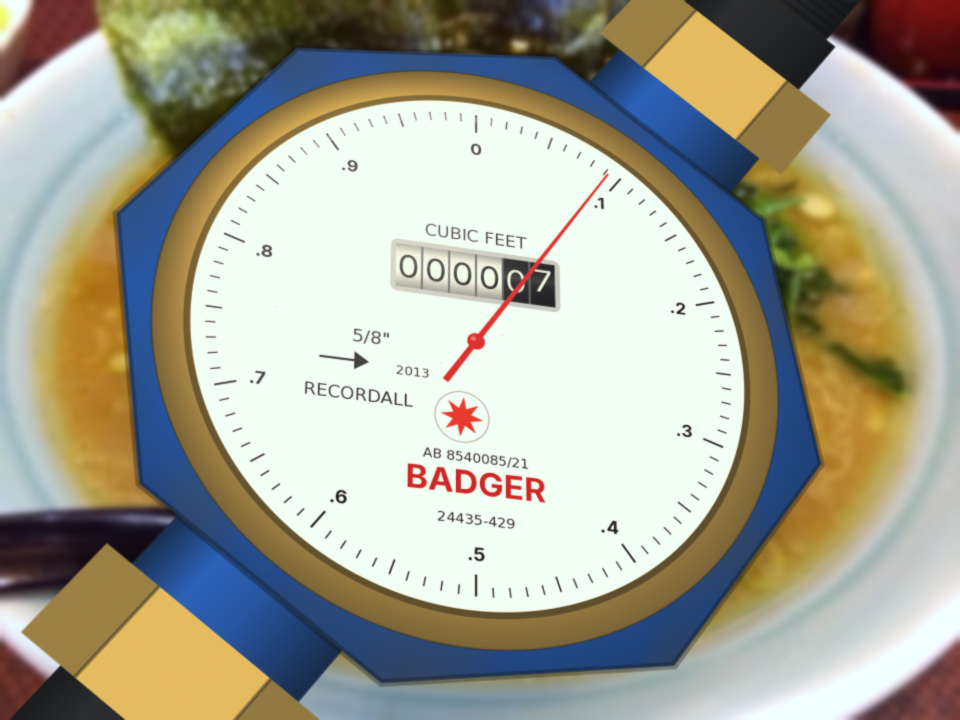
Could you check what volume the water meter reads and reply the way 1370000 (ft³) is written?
7.09 (ft³)
